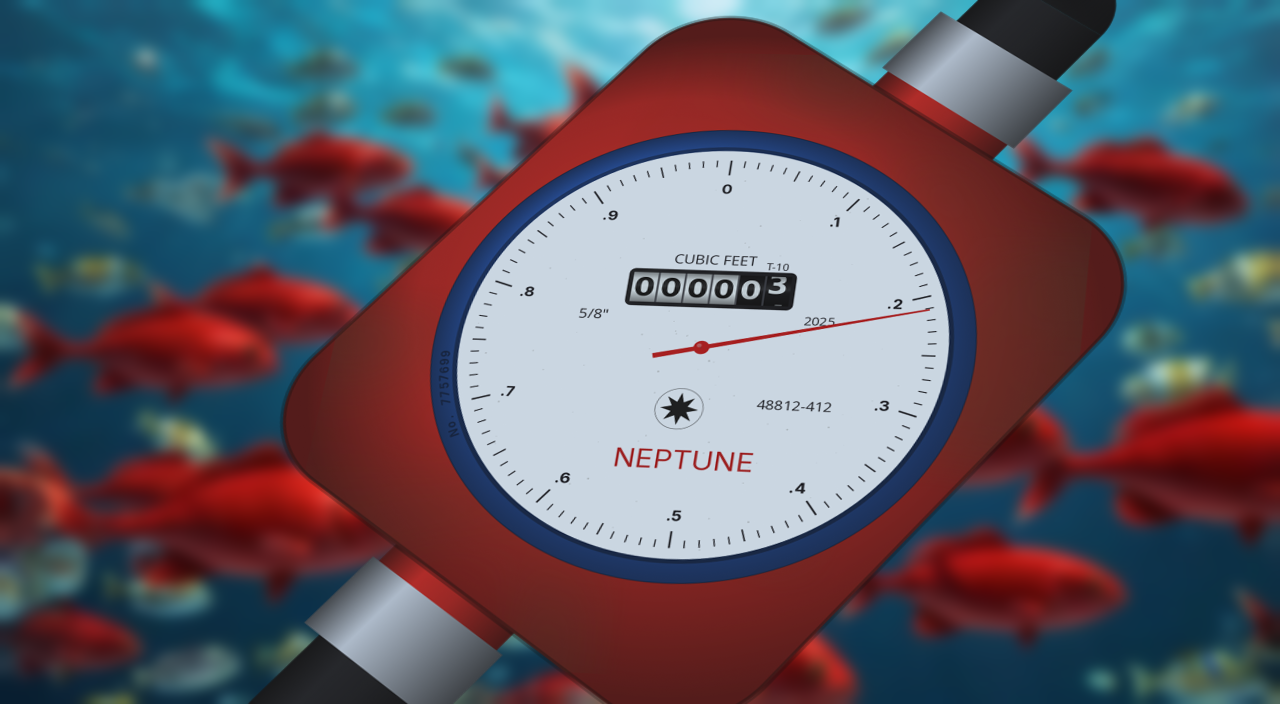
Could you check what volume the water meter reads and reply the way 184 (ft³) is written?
3.21 (ft³)
